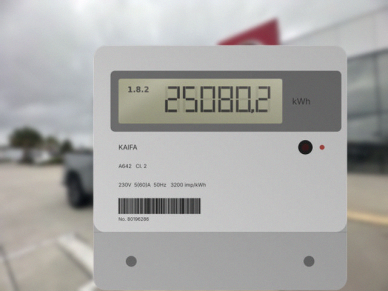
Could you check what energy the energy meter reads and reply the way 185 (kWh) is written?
25080.2 (kWh)
